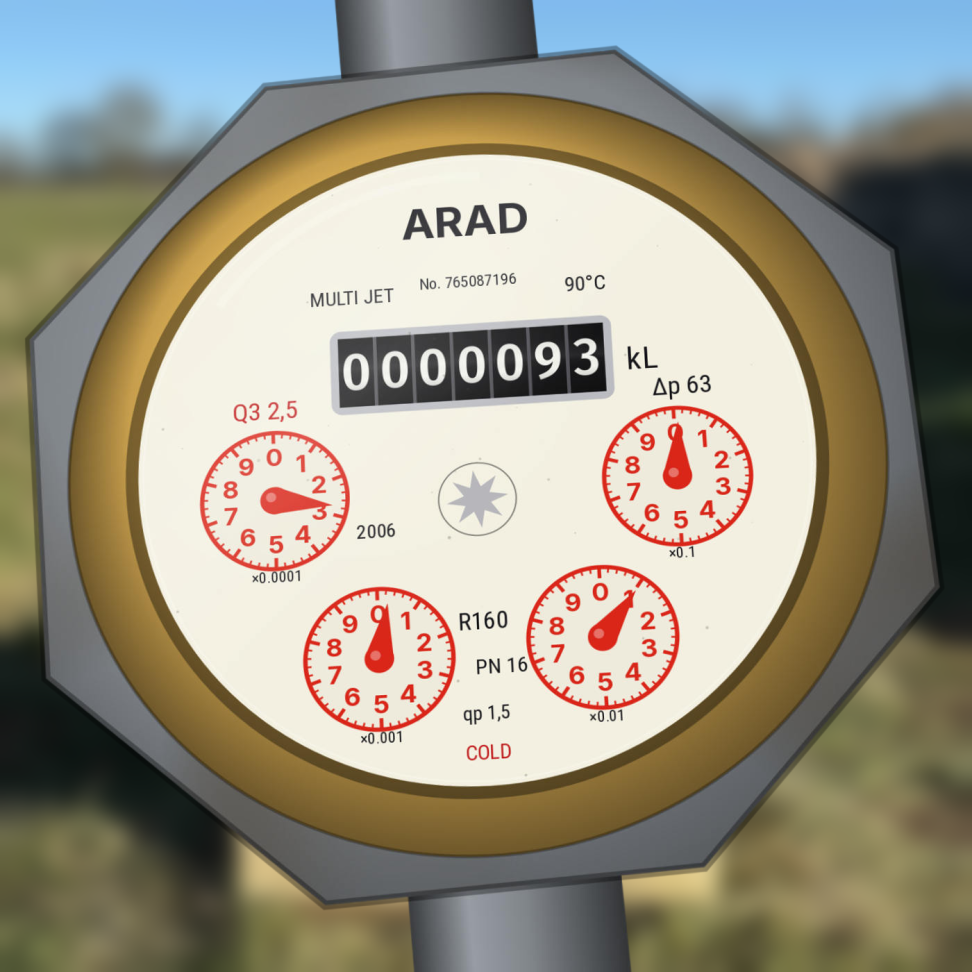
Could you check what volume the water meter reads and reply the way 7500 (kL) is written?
93.0102 (kL)
